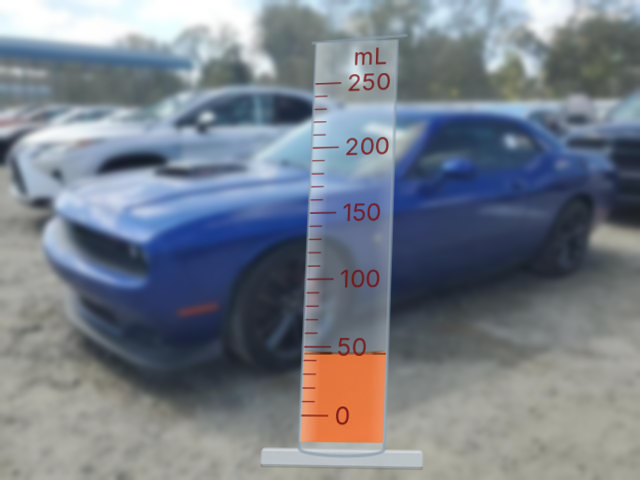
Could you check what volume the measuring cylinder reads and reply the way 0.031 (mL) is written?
45 (mL)
